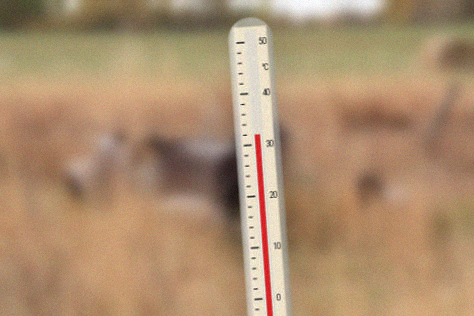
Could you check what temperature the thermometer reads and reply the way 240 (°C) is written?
32 (°C)
